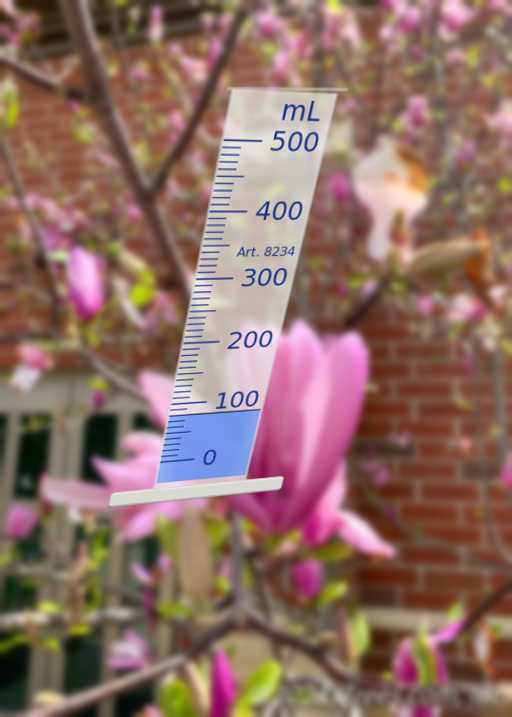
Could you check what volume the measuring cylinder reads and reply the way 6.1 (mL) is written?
80 (mL)
